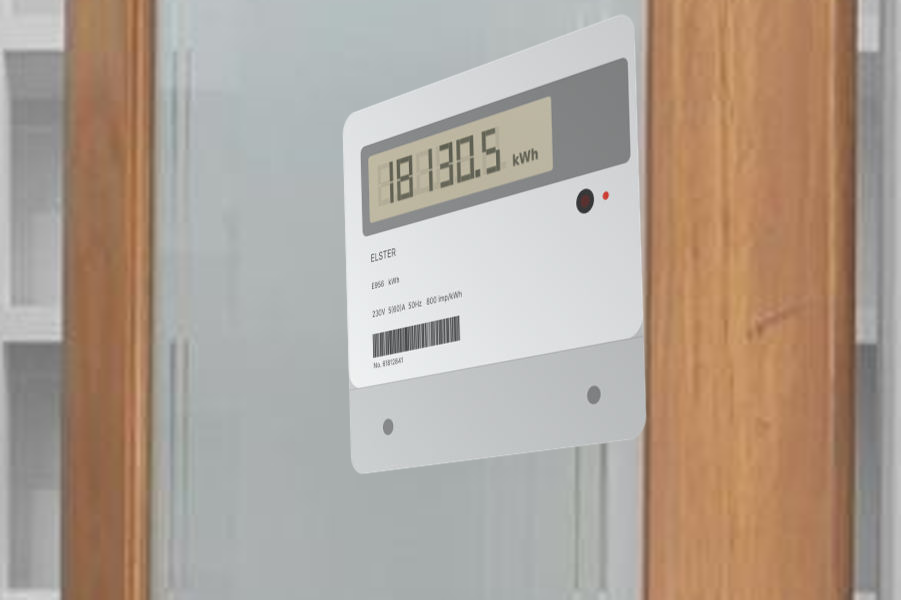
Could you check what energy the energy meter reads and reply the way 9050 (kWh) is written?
18130.5 (kWh)
